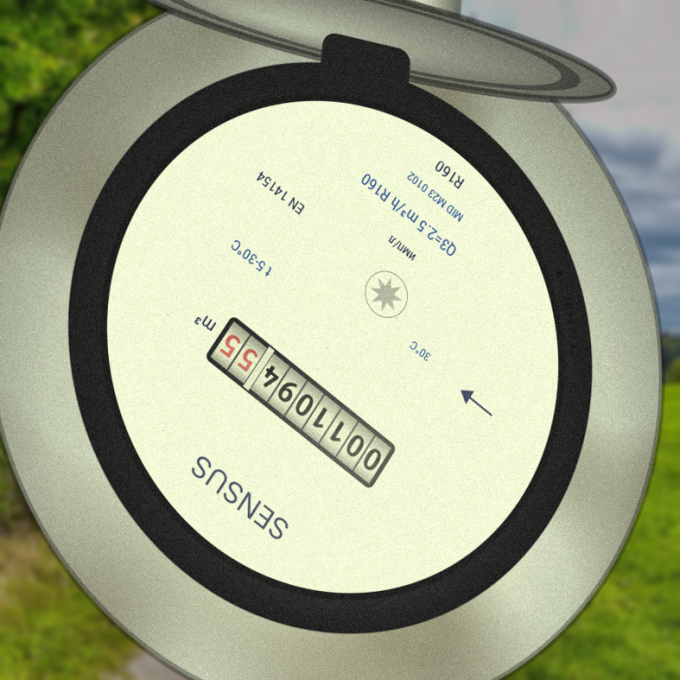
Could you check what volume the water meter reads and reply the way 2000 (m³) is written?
11094.55 (m³)
